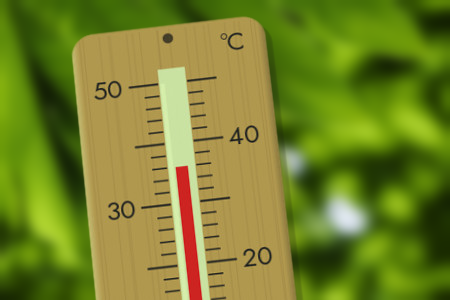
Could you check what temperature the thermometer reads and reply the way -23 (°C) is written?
36 (°C)
